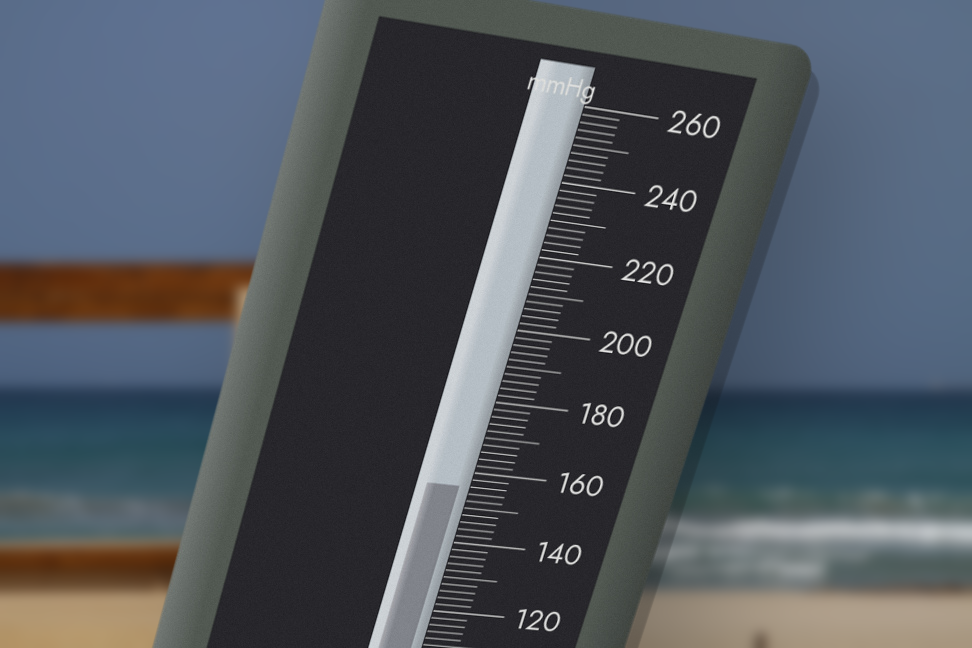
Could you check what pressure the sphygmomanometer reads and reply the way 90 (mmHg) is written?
156 (mmHg)
